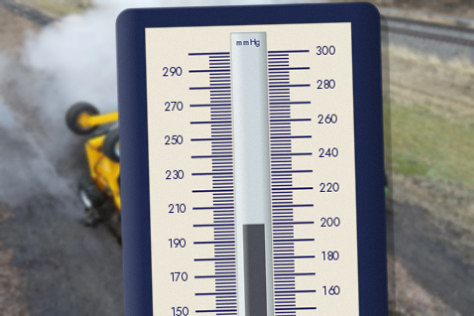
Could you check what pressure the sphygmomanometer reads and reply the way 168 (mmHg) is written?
200 (mmHg)
